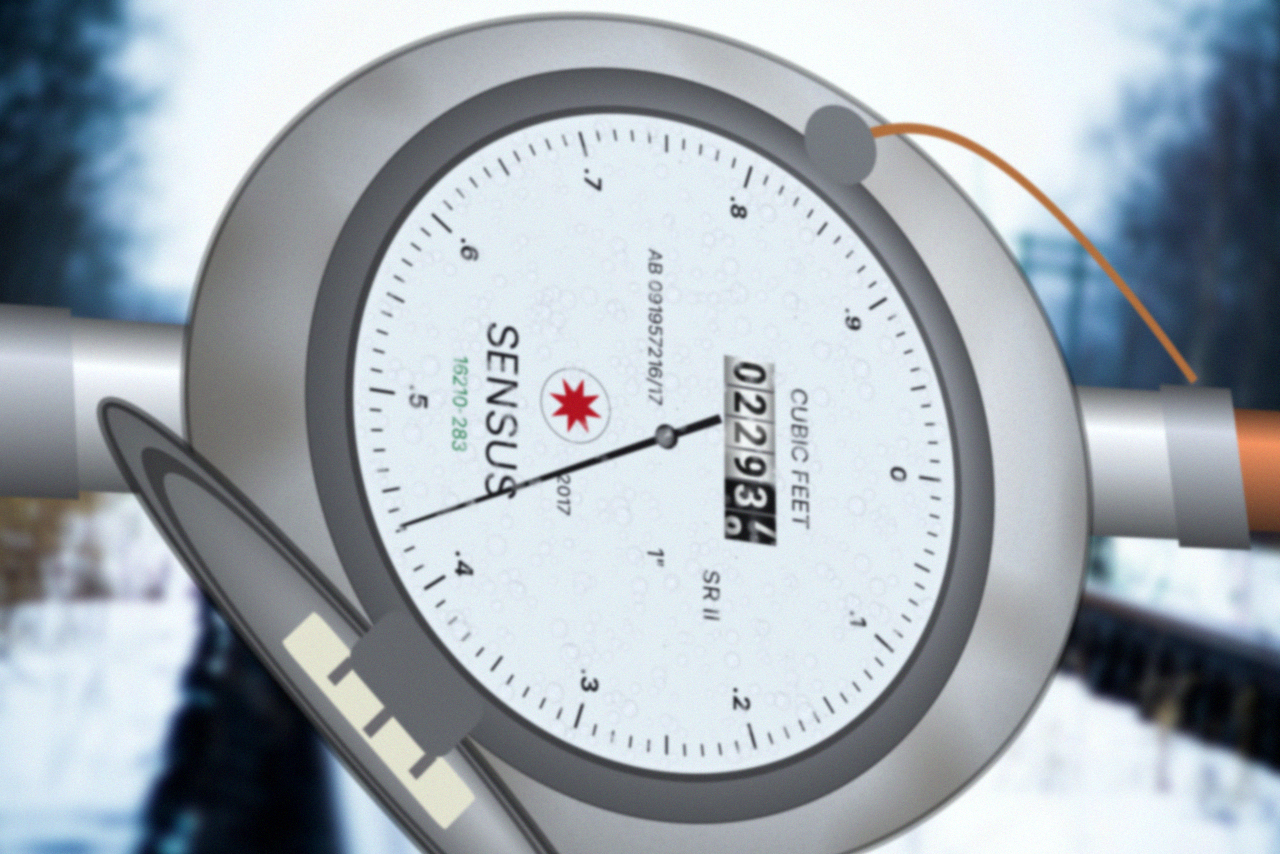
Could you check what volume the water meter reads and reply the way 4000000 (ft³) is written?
22937.43 (ft³)
